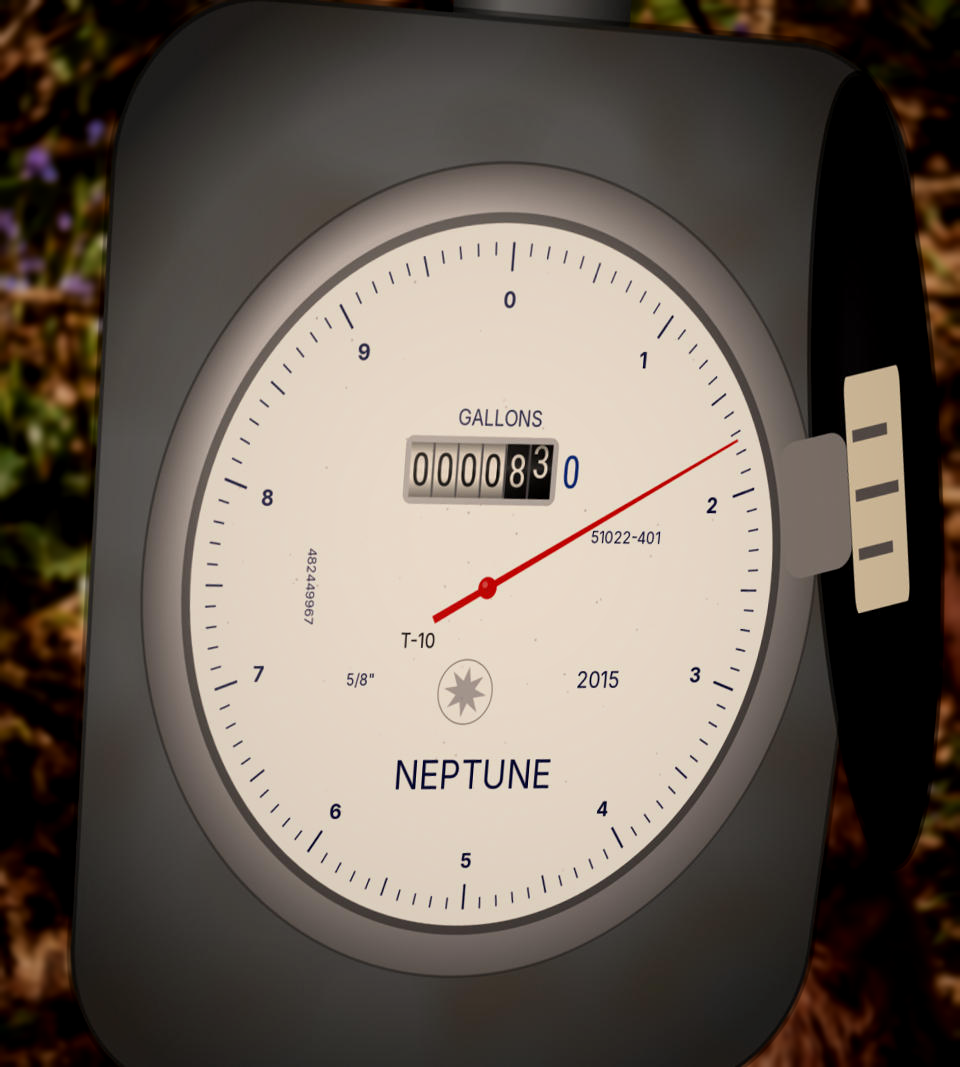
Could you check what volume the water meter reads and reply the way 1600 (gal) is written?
831.7 (gal)
